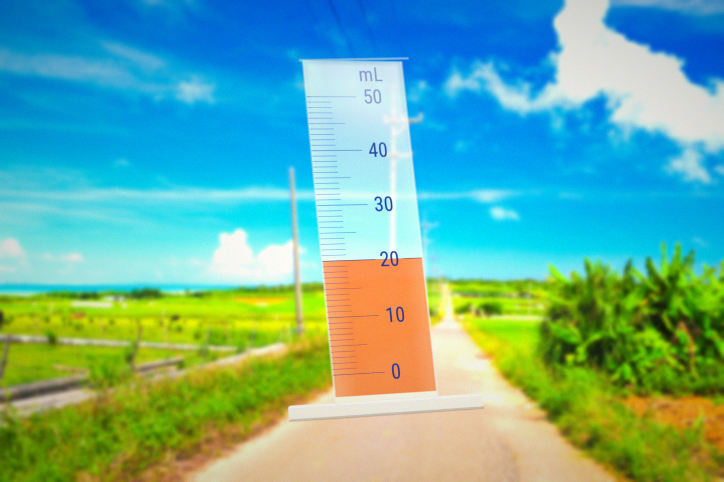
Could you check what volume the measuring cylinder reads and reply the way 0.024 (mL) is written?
20 (mL)
